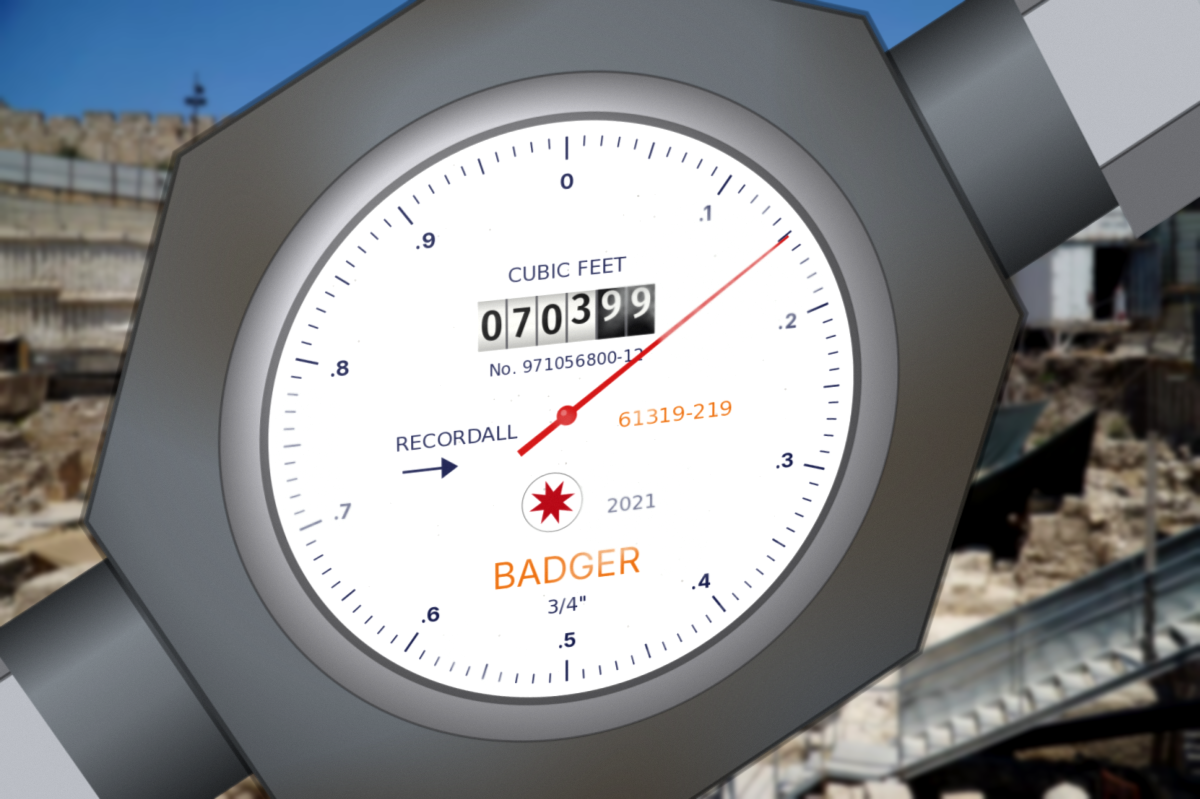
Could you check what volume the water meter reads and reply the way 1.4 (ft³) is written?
70399.15 (ft³)
